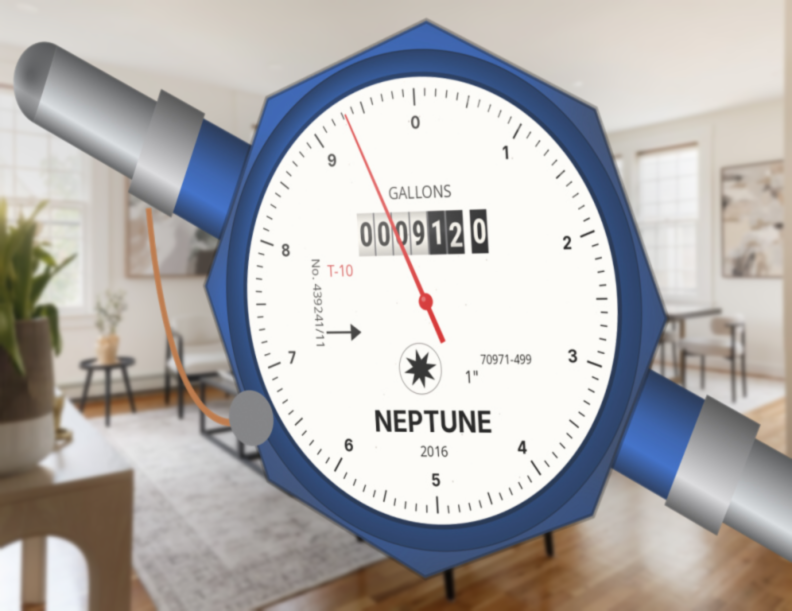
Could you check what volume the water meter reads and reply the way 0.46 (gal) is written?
9119.3 (gal)
